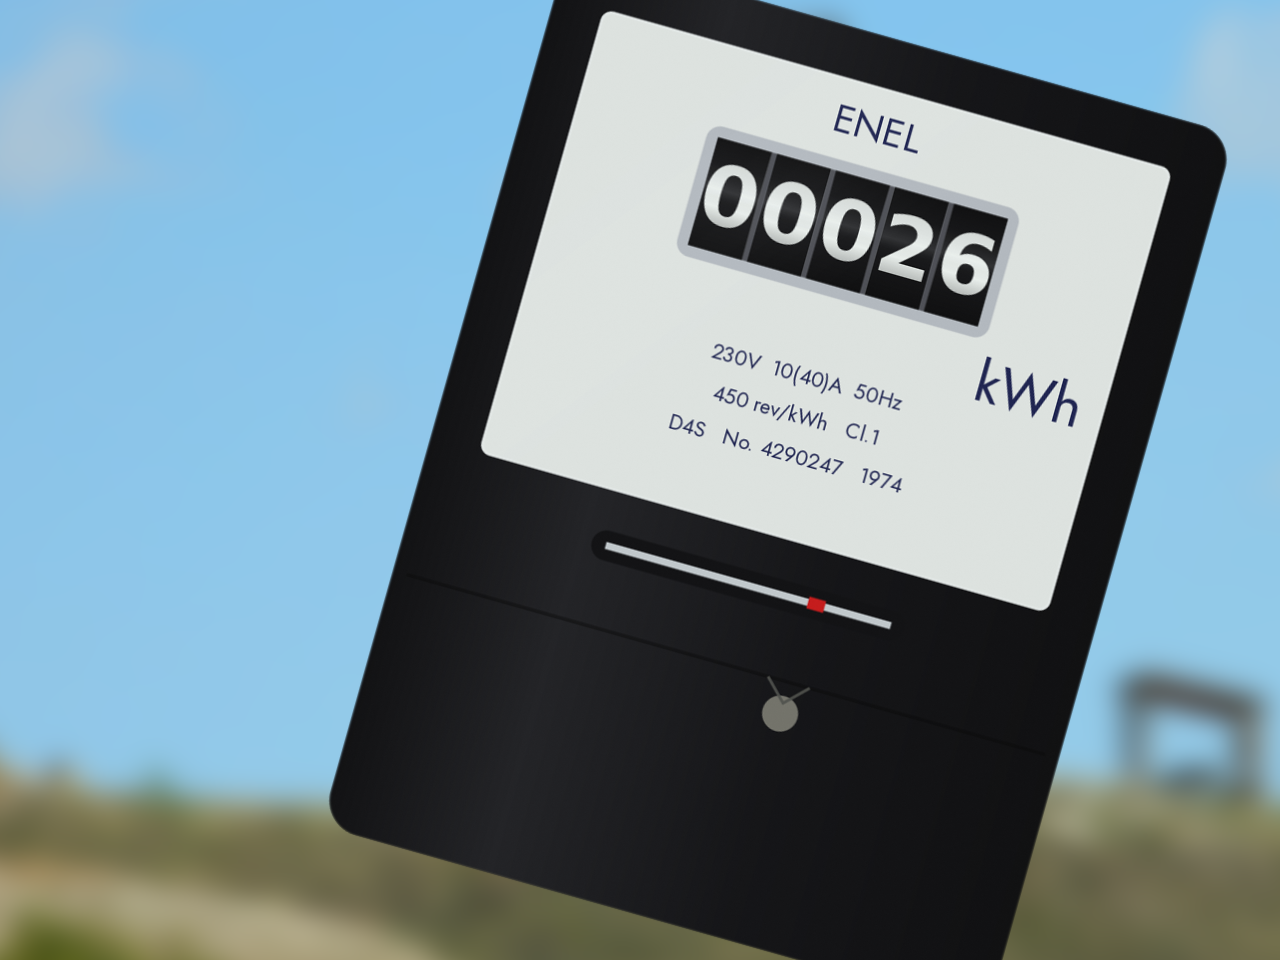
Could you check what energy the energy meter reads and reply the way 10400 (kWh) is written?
26 (kWh)
